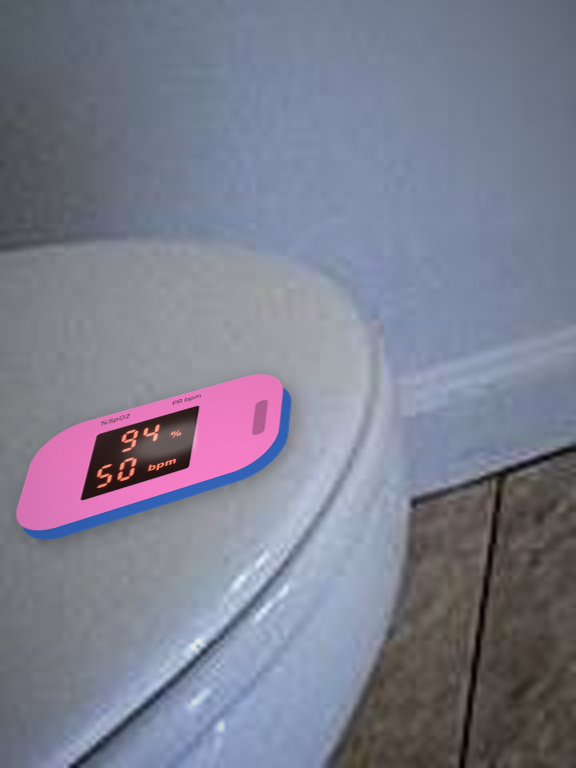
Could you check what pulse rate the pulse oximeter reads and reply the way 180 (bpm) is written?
50 (bpm)
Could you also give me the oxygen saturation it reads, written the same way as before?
94 (%)
